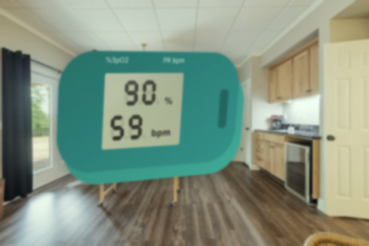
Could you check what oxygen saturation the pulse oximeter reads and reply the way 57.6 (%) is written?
90 (%)
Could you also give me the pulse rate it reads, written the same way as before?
59 (bpm)
